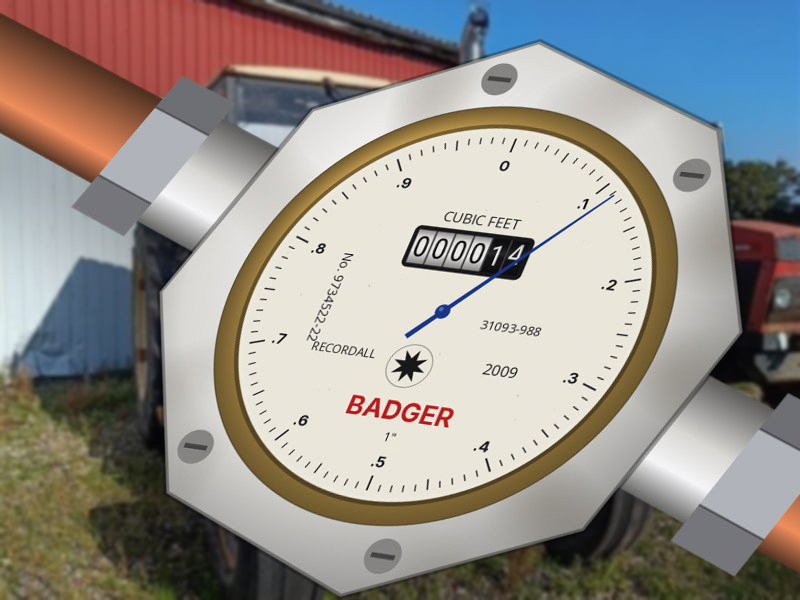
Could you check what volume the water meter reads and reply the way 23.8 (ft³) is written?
14.11 (ft³)
